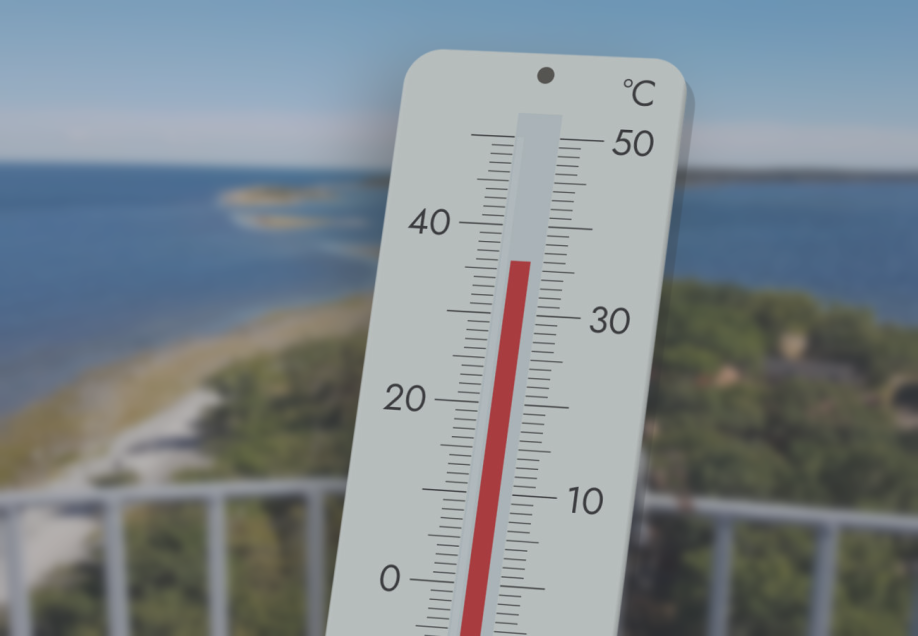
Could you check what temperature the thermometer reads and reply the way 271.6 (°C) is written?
36 (°C)
